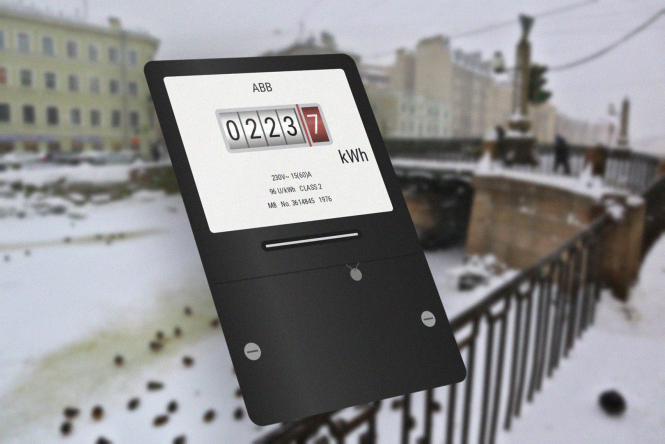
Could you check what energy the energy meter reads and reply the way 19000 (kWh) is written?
223.7 (kWh)
